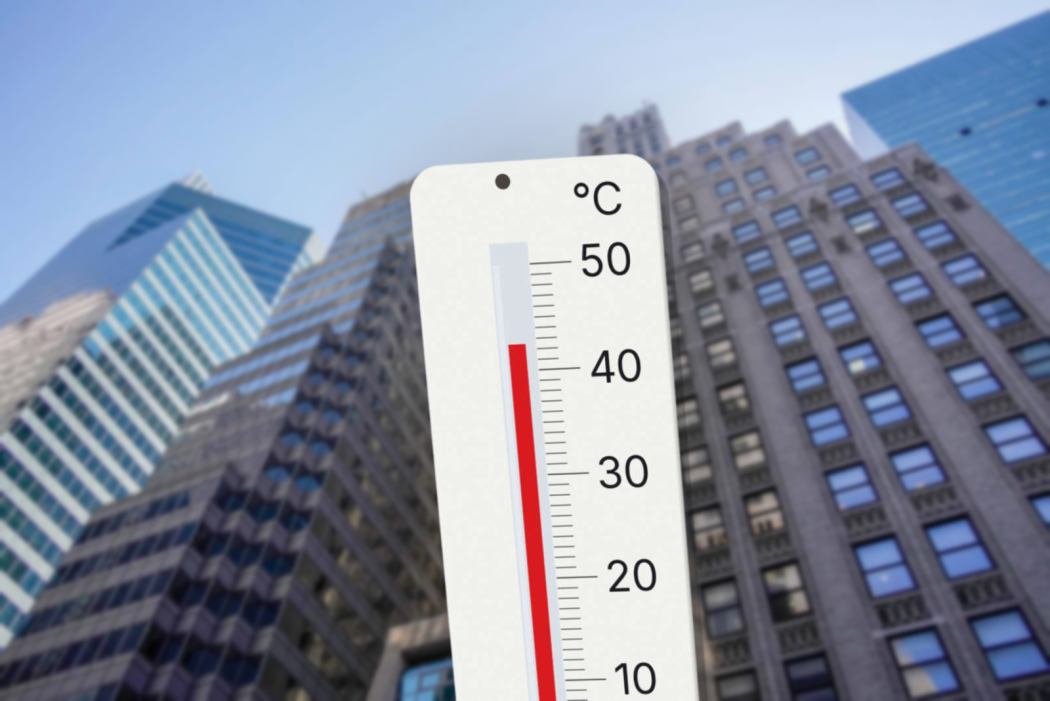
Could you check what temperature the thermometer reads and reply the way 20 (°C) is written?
42.5 (°C)
